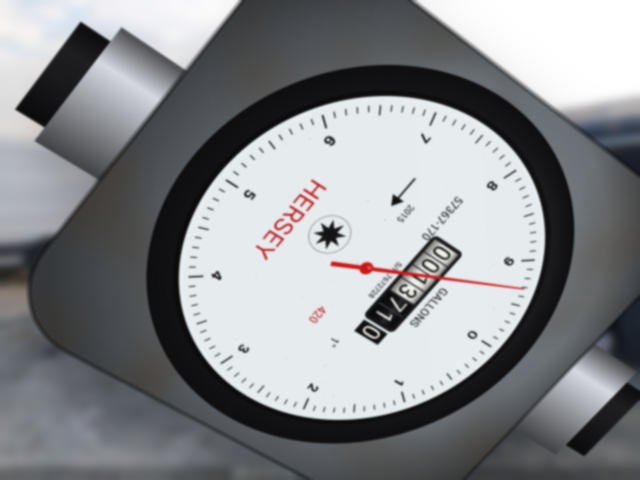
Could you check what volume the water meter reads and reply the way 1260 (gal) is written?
13709.3 (gal)
